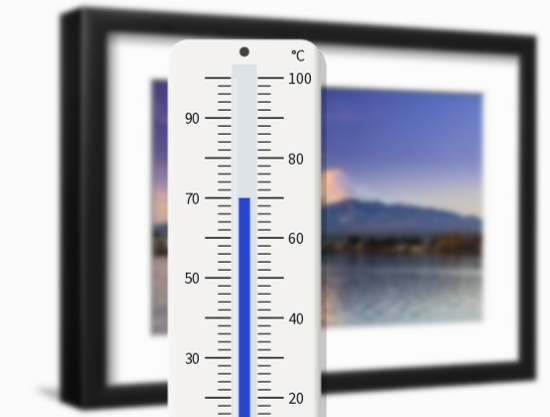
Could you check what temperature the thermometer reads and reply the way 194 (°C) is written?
70 (°C)
